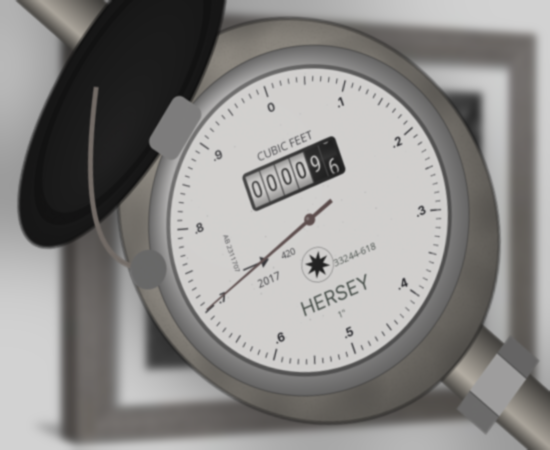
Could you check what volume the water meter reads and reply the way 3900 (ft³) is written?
95.70 (ft³)
